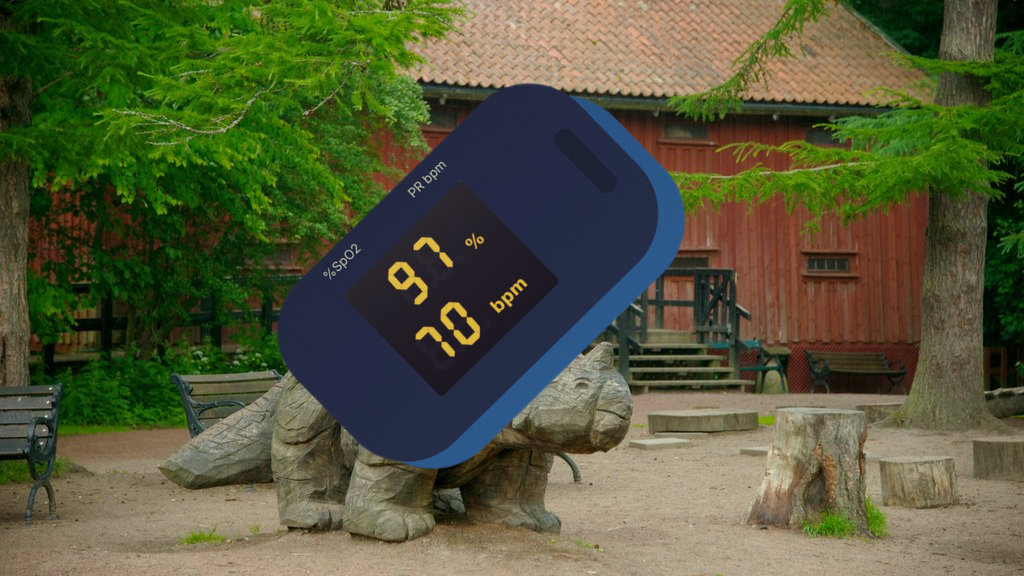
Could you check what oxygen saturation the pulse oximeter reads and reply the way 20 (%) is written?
97 (%)
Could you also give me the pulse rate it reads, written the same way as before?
70 (bpm)
